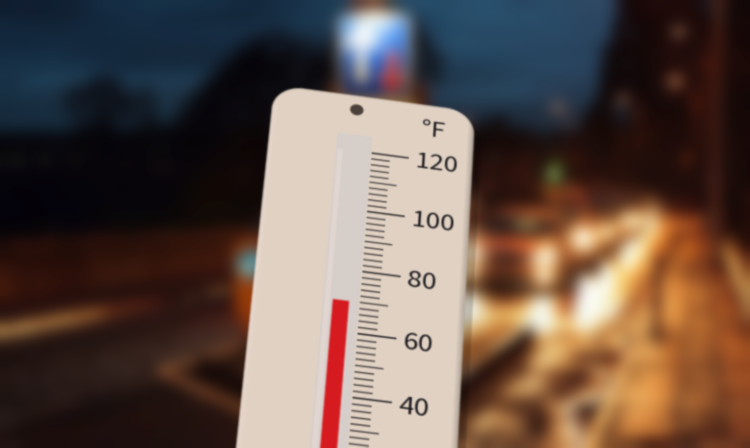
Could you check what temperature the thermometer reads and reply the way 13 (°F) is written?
70 (°F)
